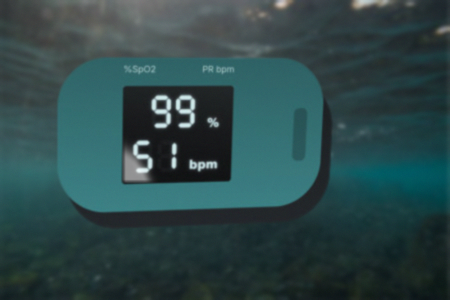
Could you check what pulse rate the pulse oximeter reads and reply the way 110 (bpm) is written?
51 (bpm)
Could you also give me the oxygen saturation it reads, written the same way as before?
99 (%)
